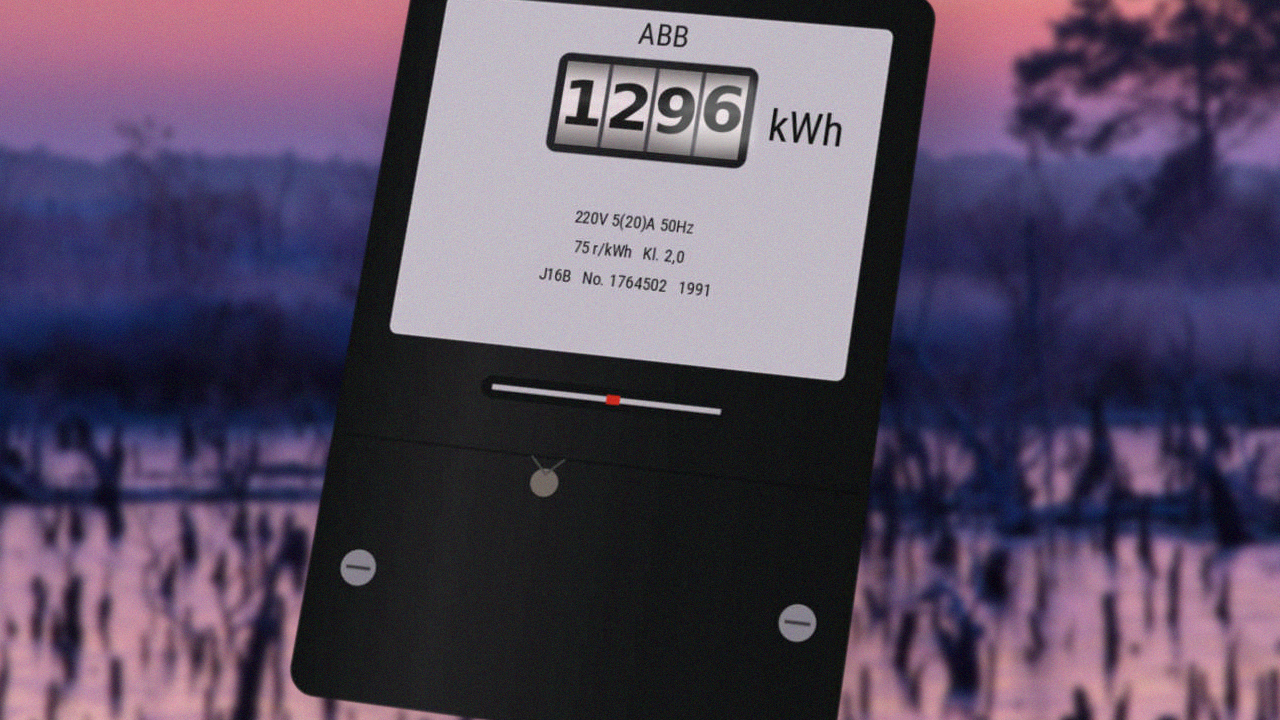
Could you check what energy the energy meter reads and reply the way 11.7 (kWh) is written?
1296 (kWh)
